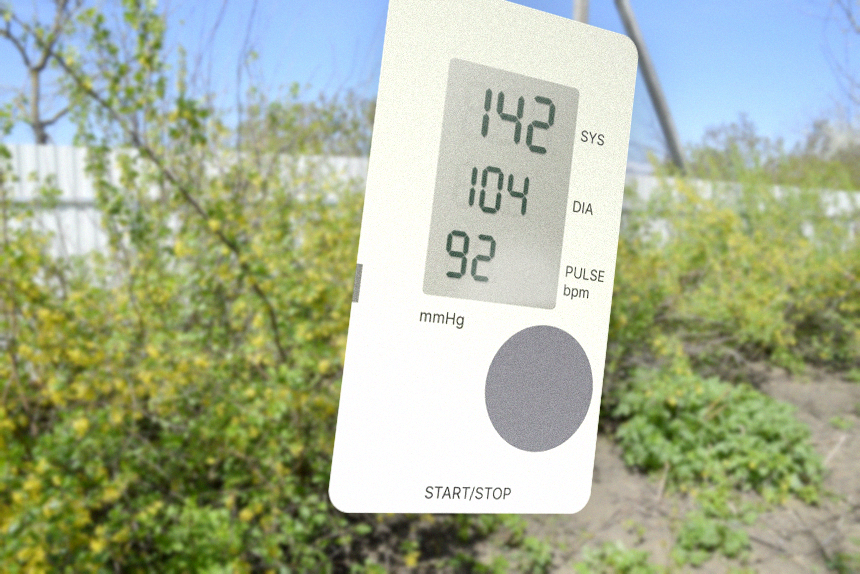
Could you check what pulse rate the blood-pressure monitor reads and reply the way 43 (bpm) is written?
92 (bpm)
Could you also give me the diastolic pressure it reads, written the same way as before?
104 (mmHg)
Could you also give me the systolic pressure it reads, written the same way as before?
142 (mmHg)
